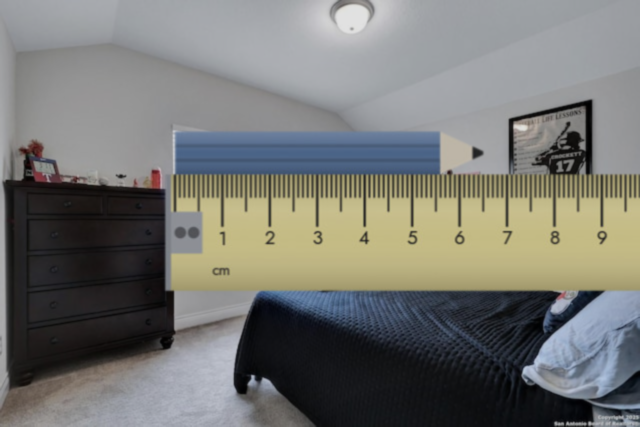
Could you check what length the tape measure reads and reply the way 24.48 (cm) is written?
6.5 (cm)
